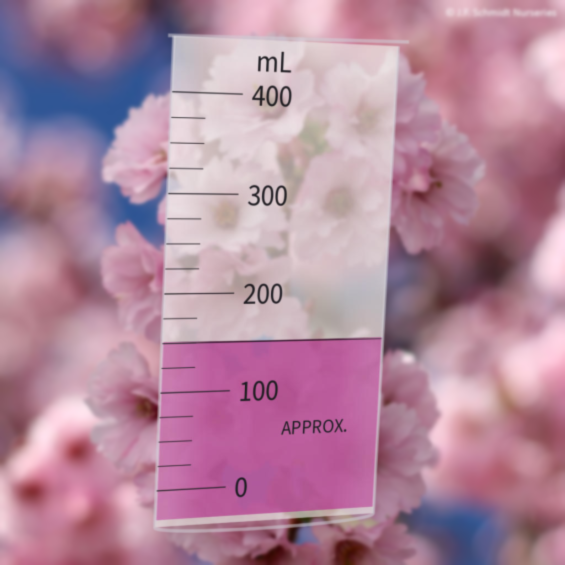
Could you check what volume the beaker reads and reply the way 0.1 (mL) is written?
150 (mL)
